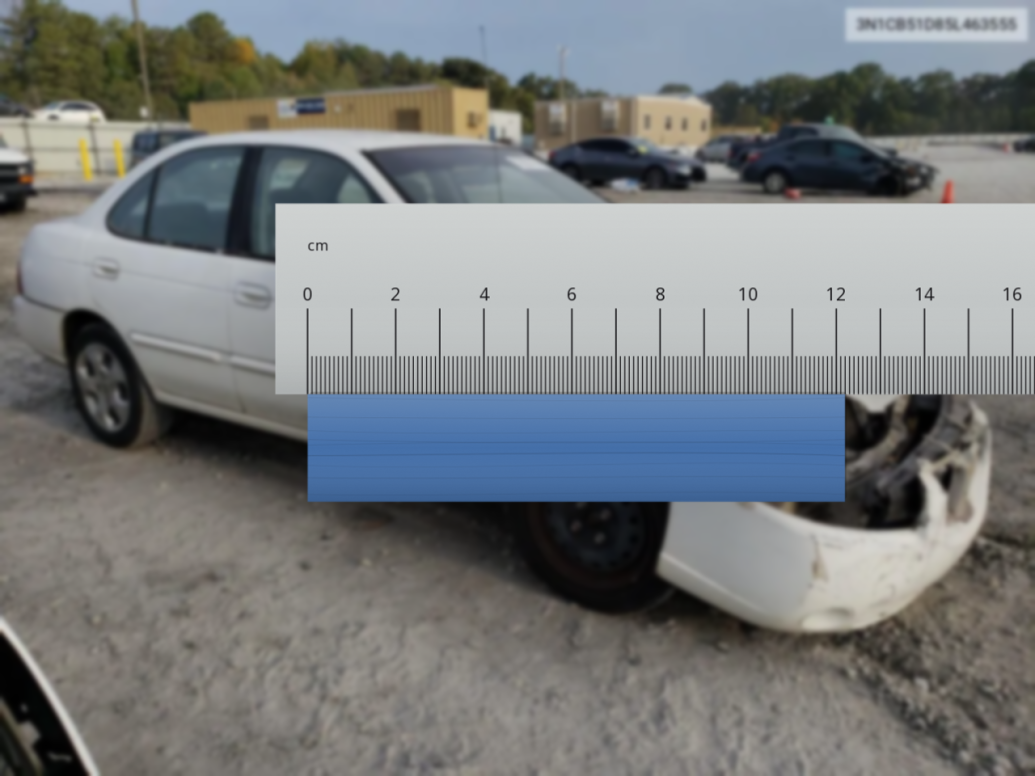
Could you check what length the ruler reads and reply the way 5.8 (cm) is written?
12.2 (cm)
